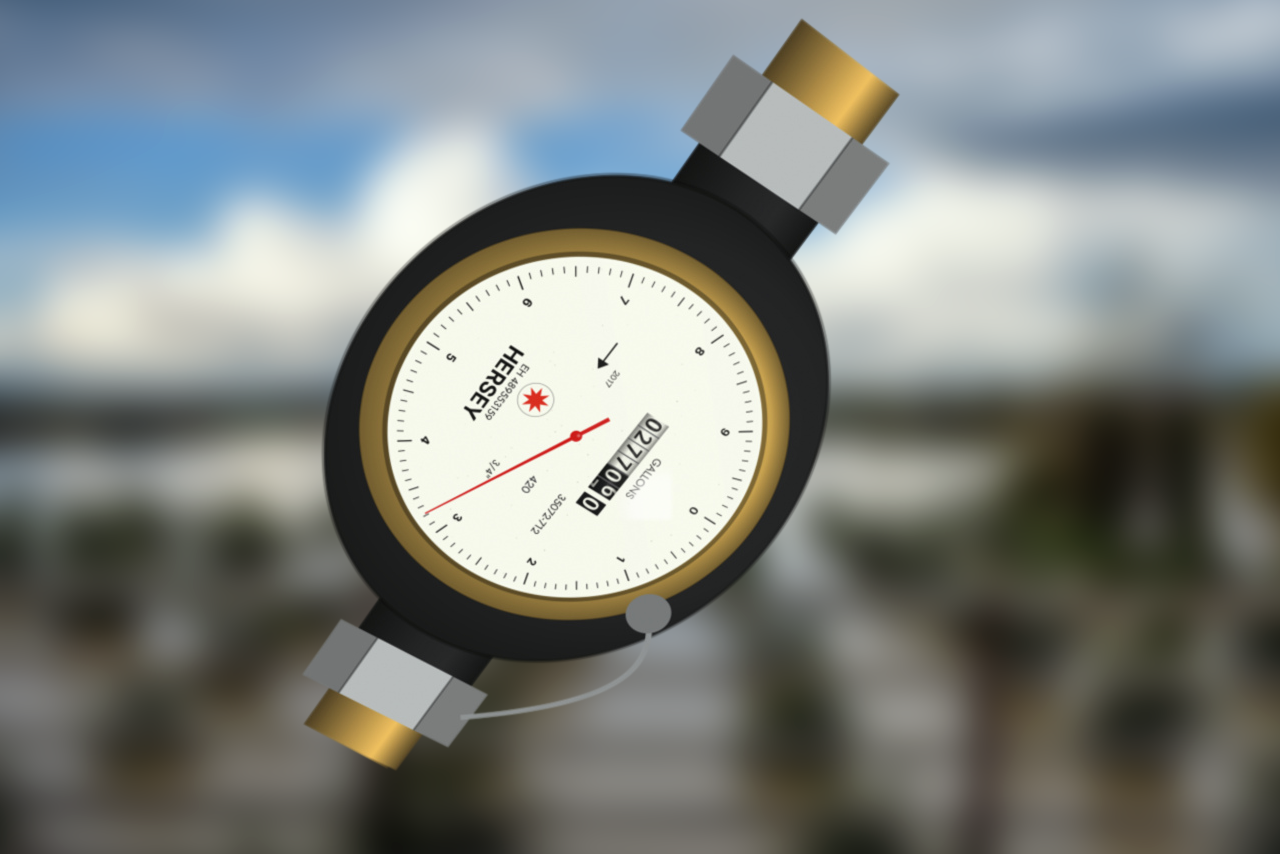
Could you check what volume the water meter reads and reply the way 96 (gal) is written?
277063.2 (gal)
